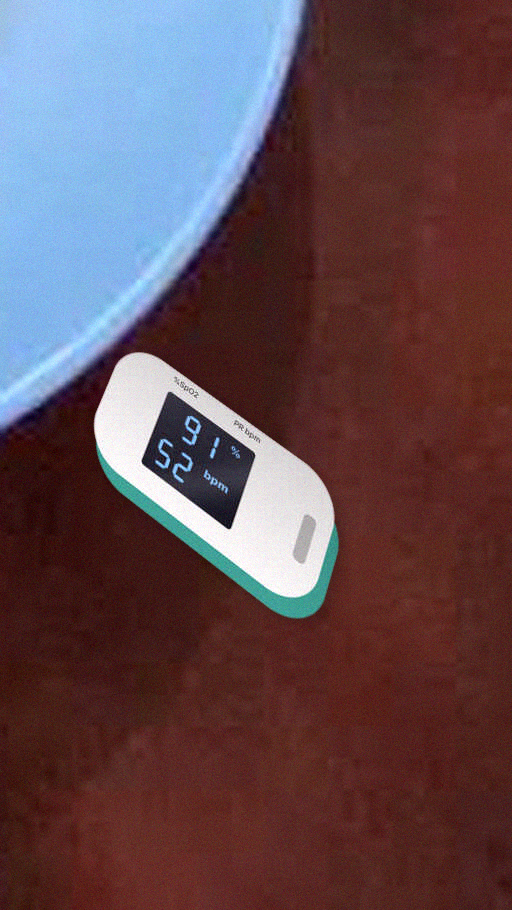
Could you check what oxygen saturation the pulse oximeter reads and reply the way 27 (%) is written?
91 (%)
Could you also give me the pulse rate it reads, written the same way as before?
52 (bpm)
